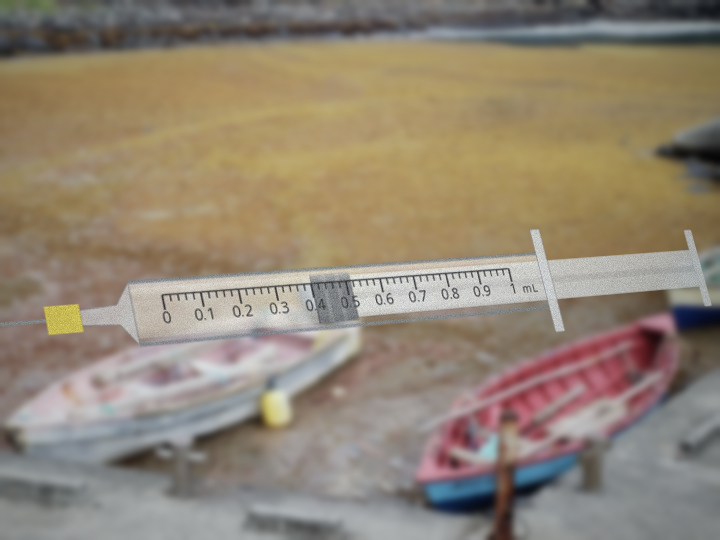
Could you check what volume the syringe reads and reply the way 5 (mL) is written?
0.4 (mL)
